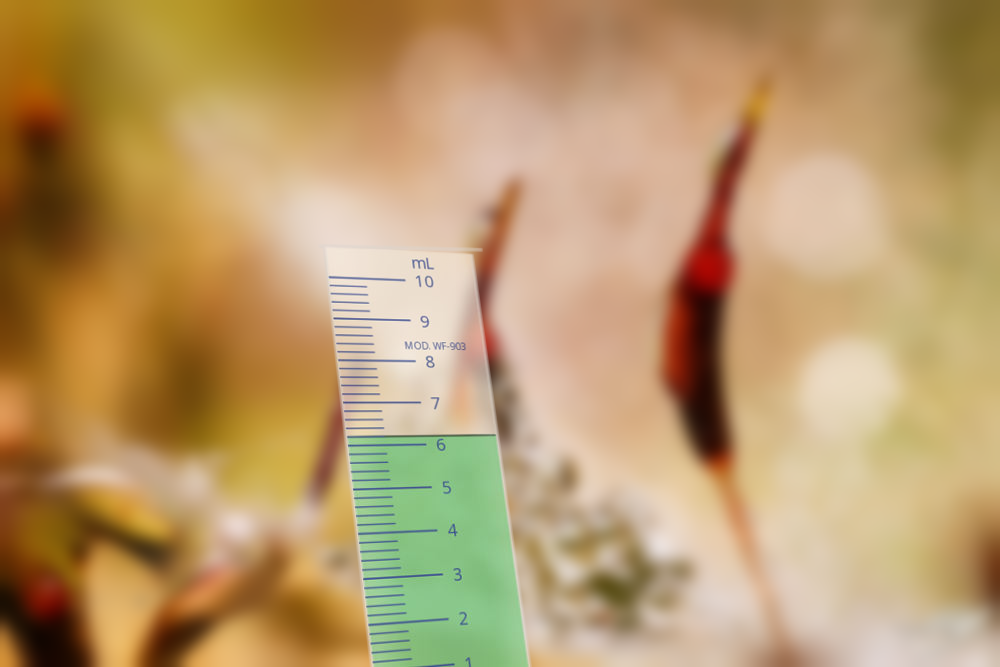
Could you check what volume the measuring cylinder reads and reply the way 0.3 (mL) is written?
6.2 (mL)
